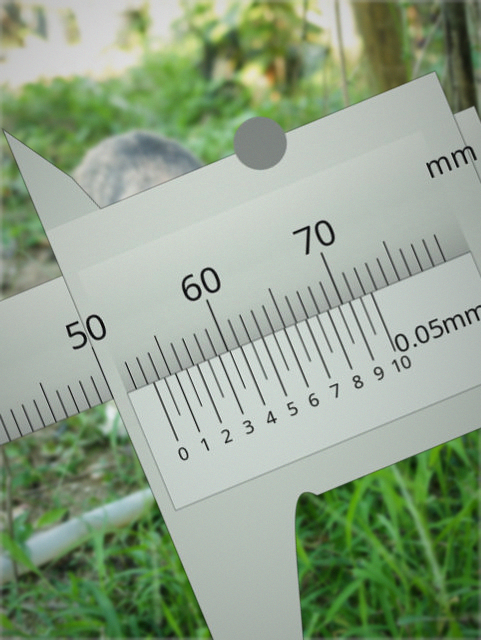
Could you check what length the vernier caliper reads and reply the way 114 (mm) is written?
53.5 (mm)
